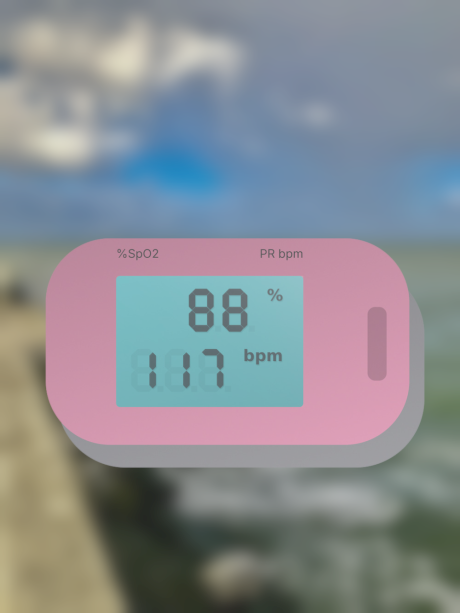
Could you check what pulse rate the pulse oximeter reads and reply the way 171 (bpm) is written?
117 (bpm)
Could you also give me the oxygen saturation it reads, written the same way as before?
88 (%)
